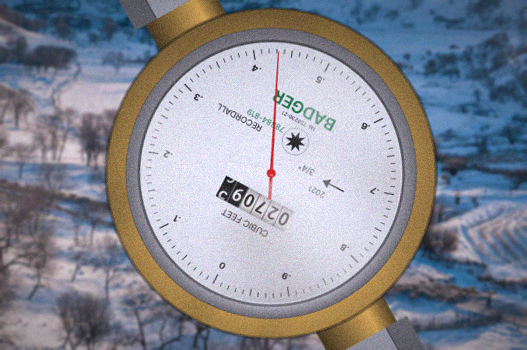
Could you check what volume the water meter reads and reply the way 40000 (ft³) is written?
27095.43 (ft³)
